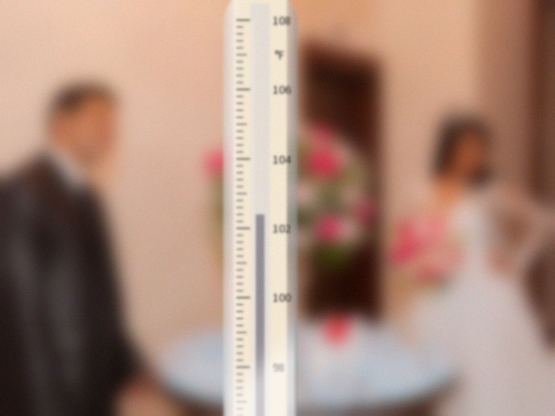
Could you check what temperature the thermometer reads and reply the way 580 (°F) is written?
102.4 (°F)
